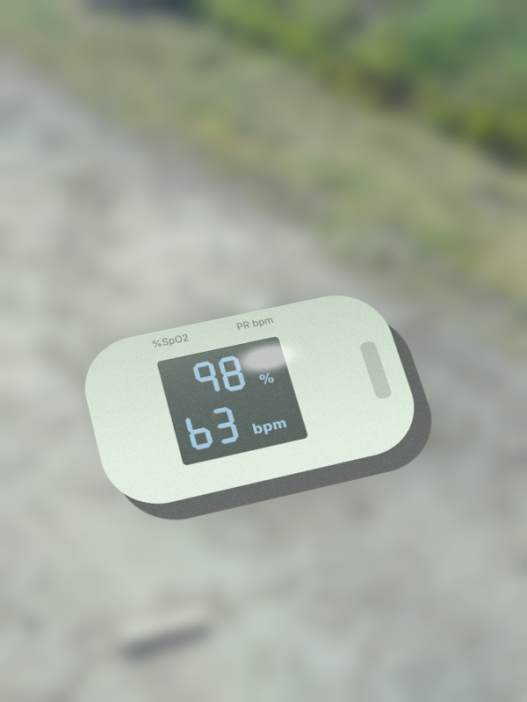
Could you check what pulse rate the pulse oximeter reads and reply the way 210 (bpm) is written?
63 (bpm)
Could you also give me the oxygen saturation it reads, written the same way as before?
98 (%)
